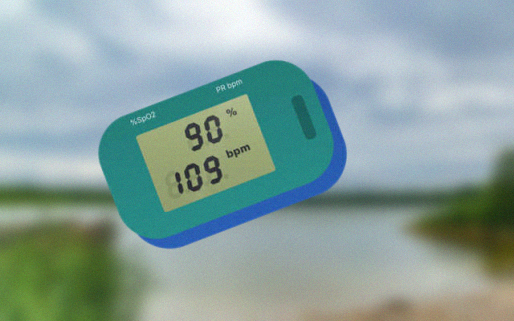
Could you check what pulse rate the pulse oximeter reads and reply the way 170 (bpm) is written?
109 (bpm)
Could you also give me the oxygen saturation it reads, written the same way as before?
90 (%)
